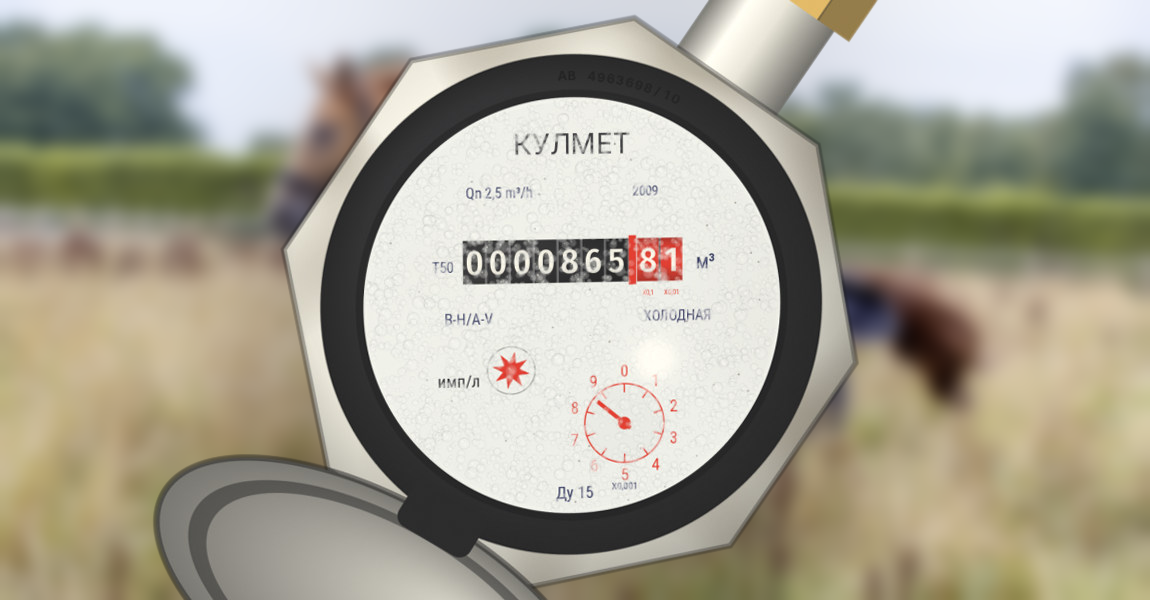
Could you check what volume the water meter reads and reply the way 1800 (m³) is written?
865.818 (m³)
